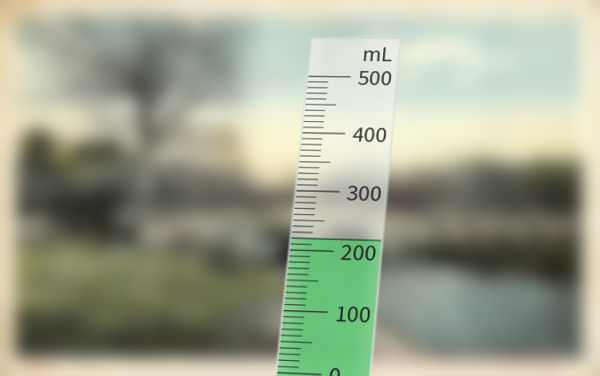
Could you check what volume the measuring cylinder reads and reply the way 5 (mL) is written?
220 (mL)
